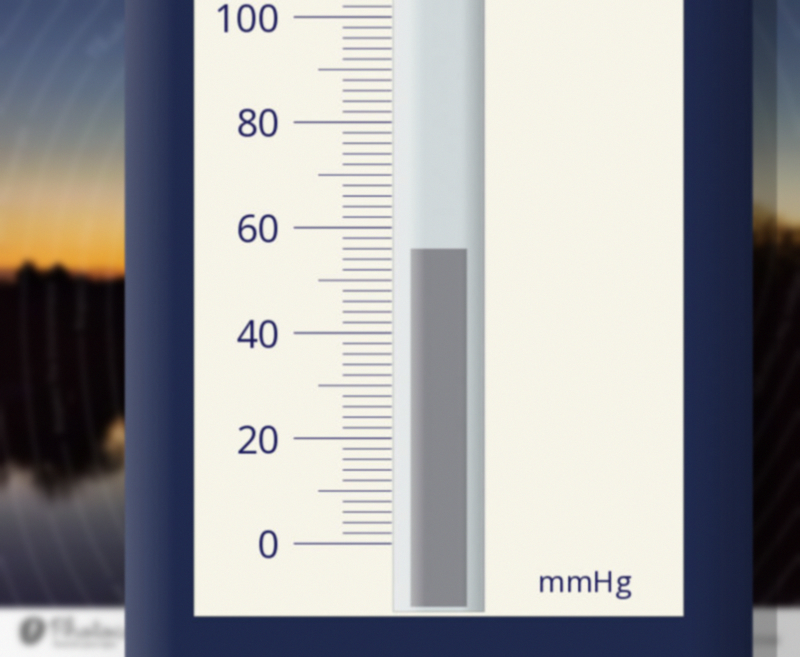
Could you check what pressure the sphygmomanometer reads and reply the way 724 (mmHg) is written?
56 (mmHg)
